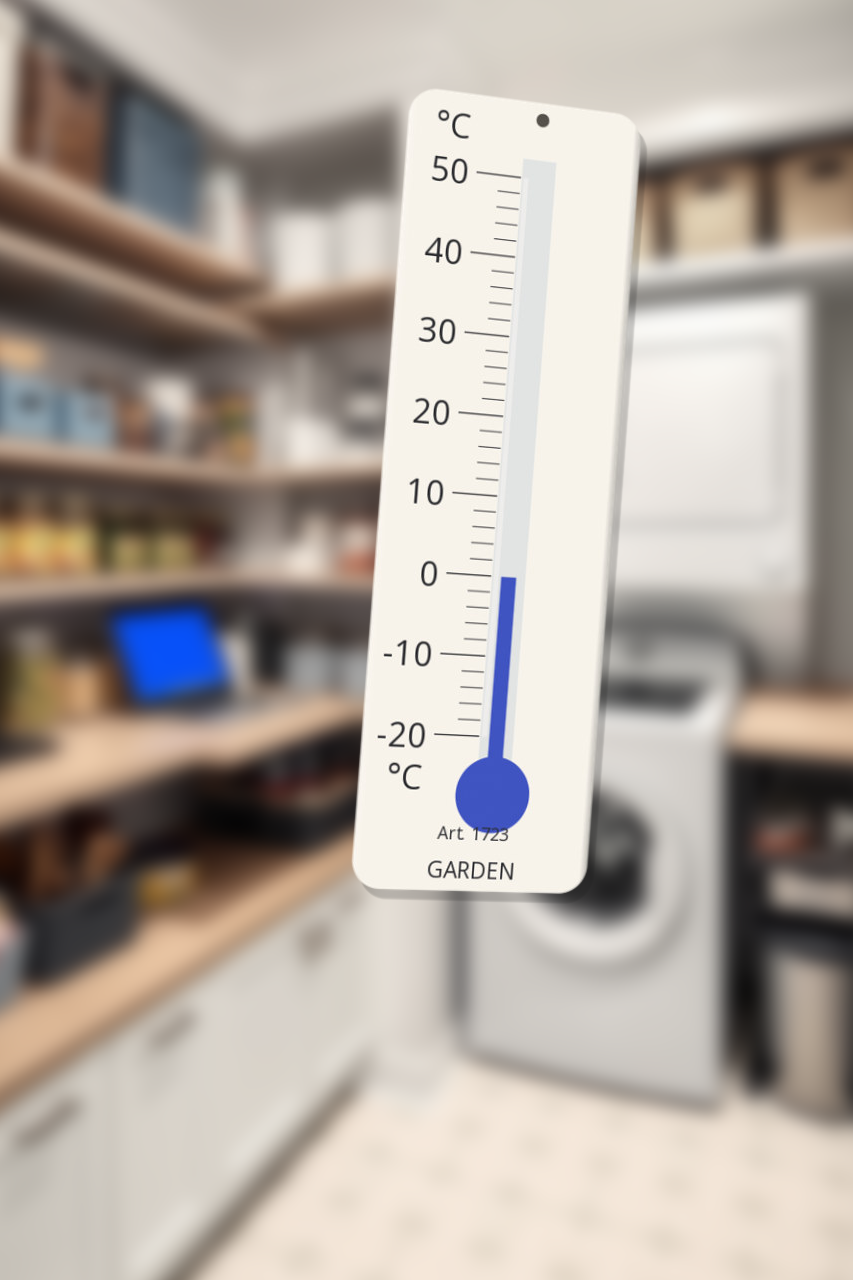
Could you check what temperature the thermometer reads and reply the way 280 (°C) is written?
0 (°C)
